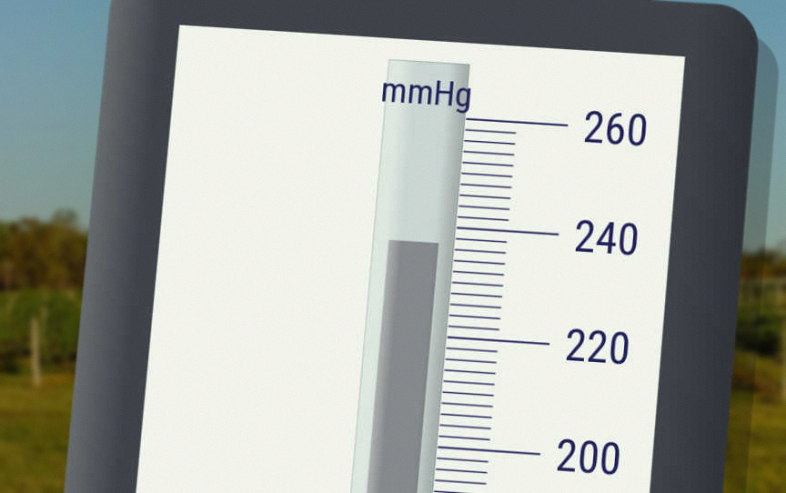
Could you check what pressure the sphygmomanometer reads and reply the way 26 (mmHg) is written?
237 (mmHg)
